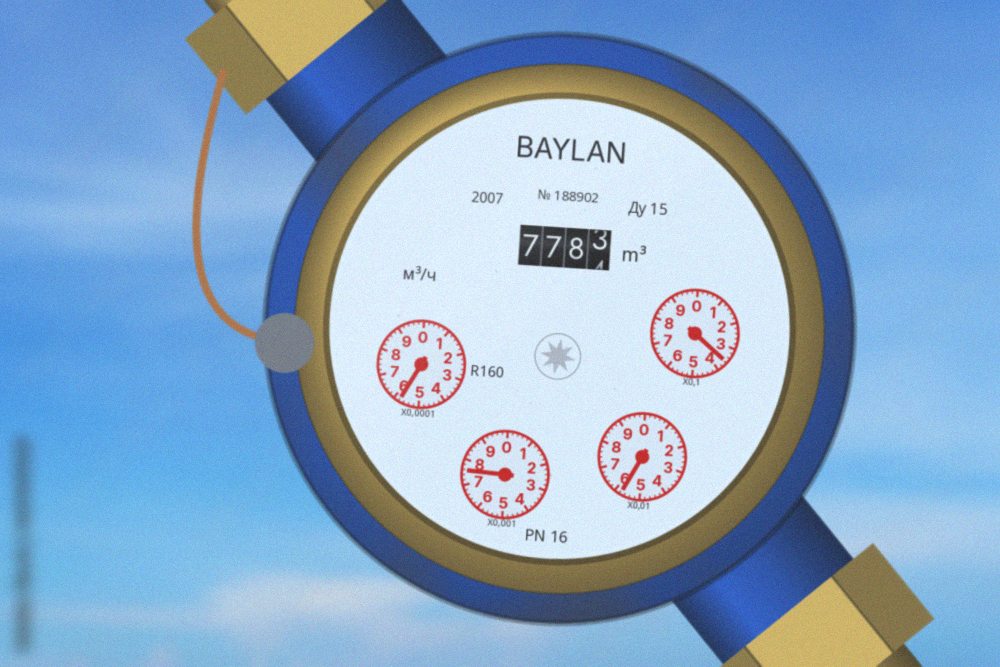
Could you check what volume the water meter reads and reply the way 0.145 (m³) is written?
7783.3575 (m³)
